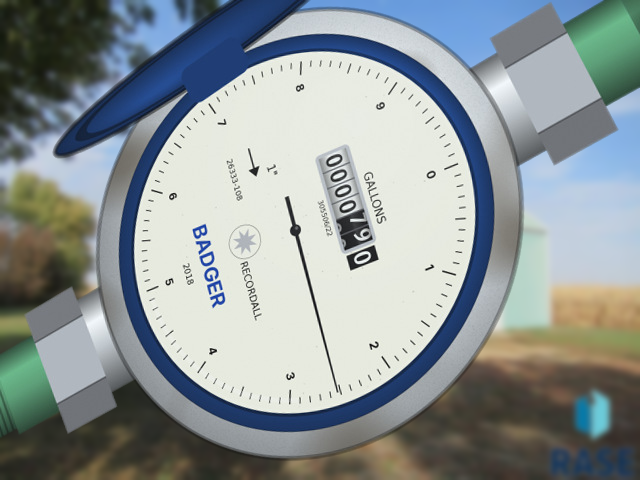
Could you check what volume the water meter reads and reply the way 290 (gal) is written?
792.5 (gal)
